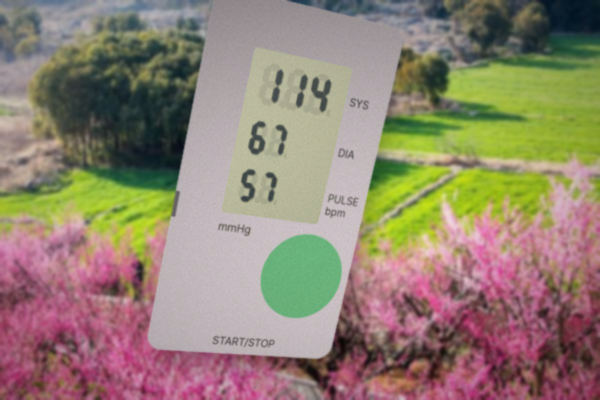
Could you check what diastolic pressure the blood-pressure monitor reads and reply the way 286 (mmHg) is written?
67 (mmHg)
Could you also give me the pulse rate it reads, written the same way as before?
57 (bpm)
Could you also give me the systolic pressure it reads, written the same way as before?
114 (mmHg)
